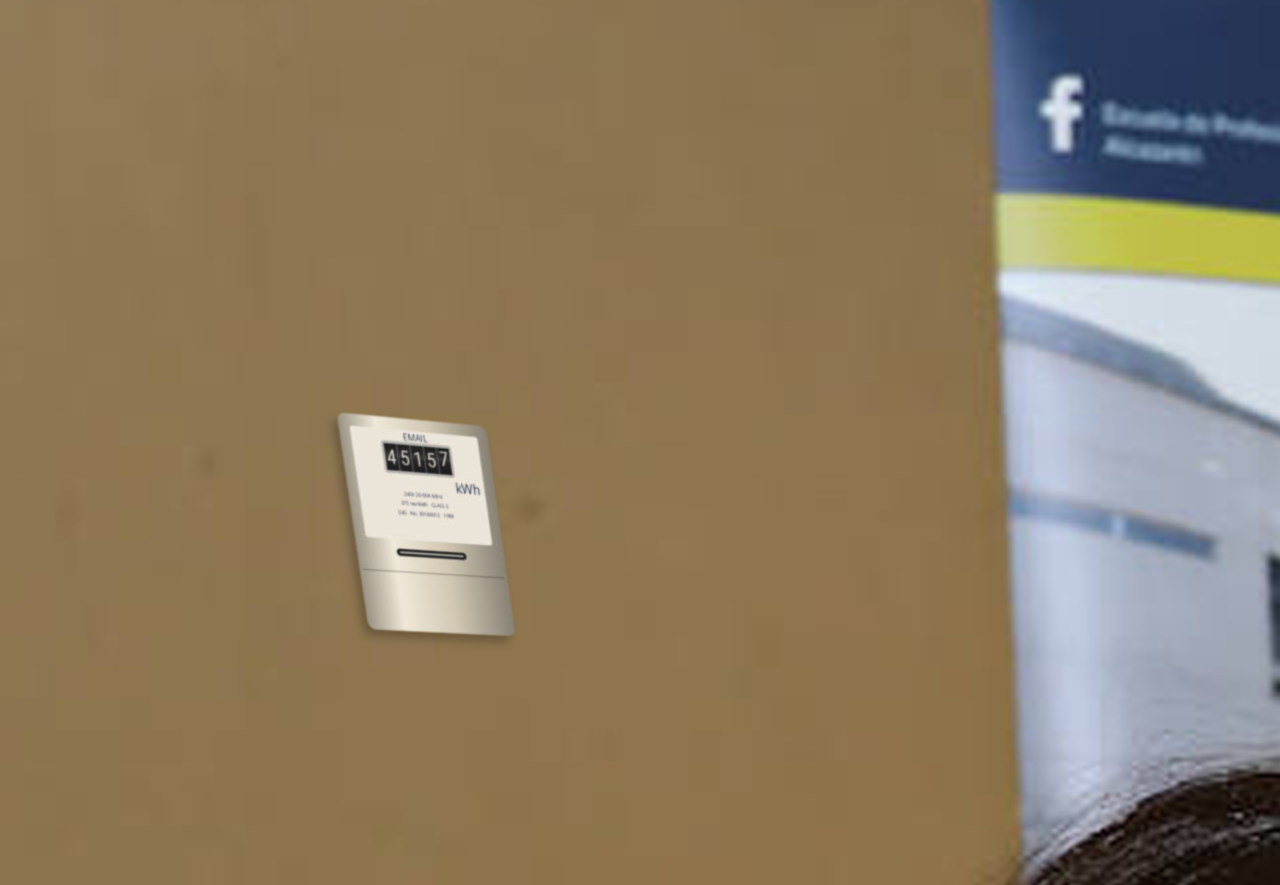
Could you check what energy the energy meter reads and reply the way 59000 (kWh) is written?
45157 (kWh)
